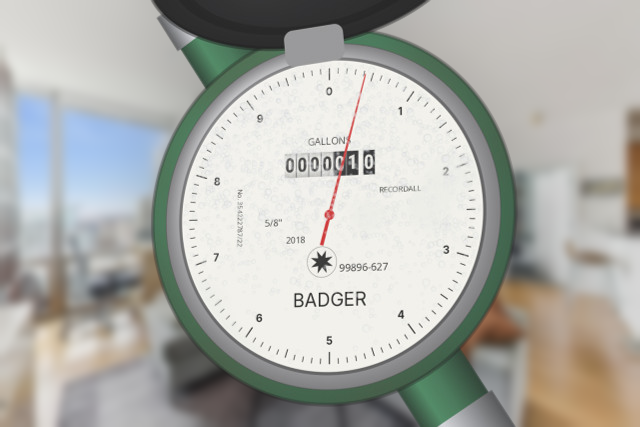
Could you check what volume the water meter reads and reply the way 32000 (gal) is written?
10.4 (gal)
